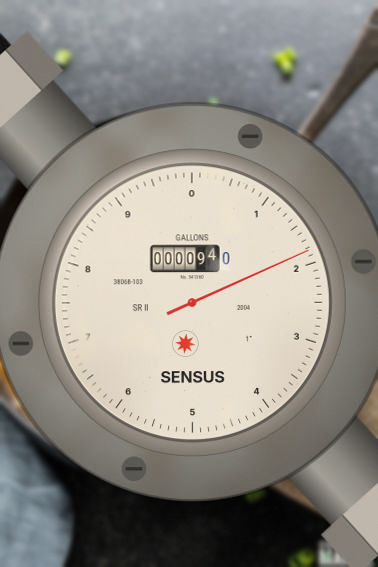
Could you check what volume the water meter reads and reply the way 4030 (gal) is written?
941.8 (gal)
